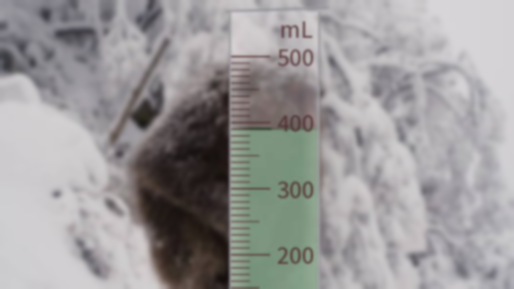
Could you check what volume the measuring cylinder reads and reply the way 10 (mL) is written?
390 (mL)
